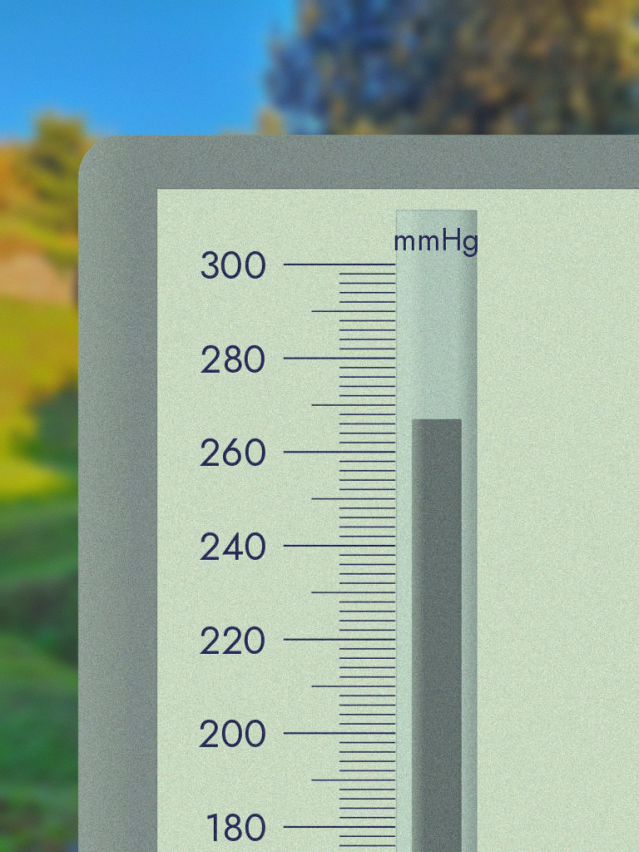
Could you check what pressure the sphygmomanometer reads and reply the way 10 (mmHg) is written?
267 (mmHg)
